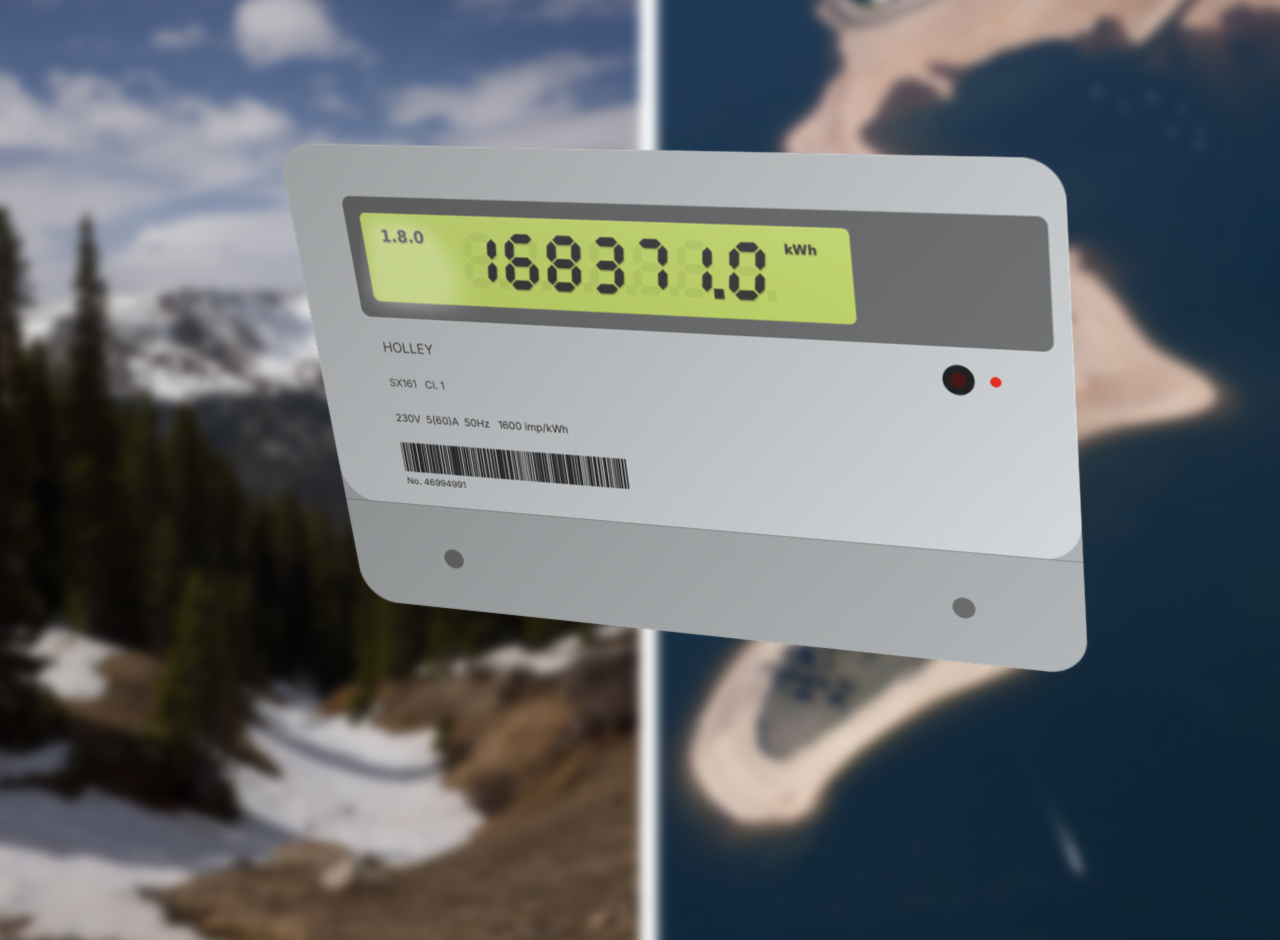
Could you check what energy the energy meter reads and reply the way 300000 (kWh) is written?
168371.0 (kWh)
